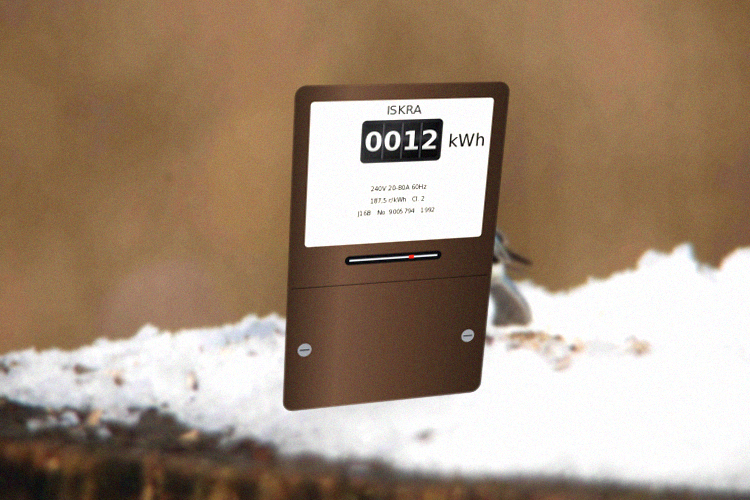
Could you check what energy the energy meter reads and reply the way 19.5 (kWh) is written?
12 (kWh)
